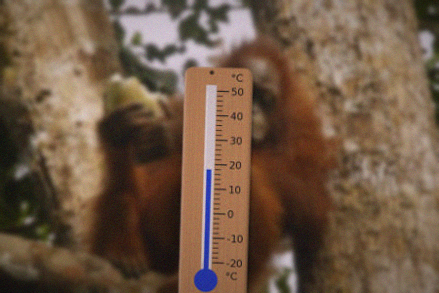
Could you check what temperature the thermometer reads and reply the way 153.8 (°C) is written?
18 (°C)
